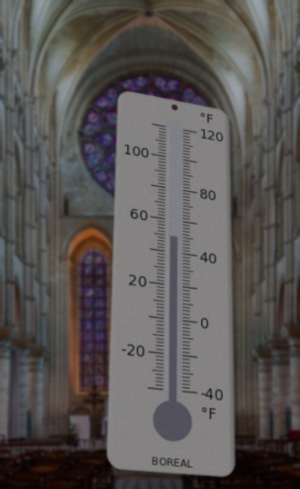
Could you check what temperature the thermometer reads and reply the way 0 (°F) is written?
50 (°F)
